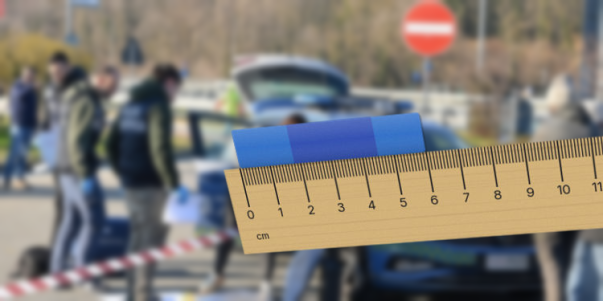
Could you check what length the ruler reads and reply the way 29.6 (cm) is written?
6 (cm)
